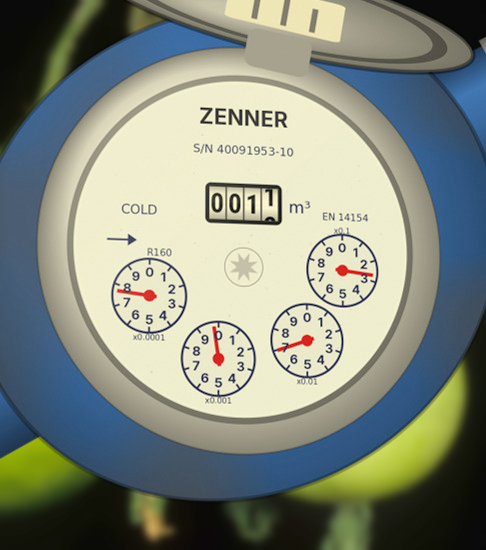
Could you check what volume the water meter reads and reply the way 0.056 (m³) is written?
11.2697 (m³)
